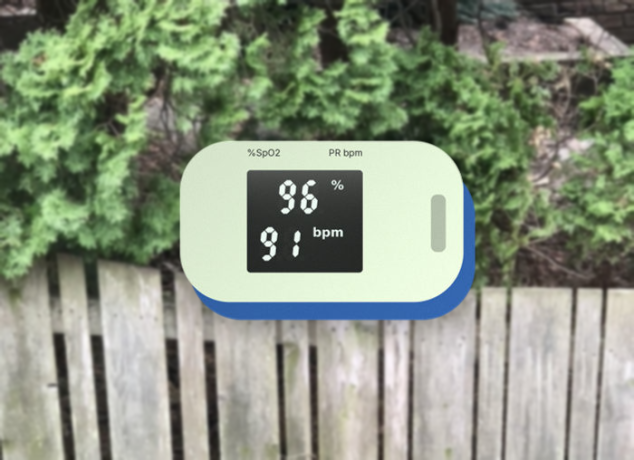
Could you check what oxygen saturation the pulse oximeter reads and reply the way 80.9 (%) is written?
96 (%)
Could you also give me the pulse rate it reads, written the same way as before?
91 (bpm)
